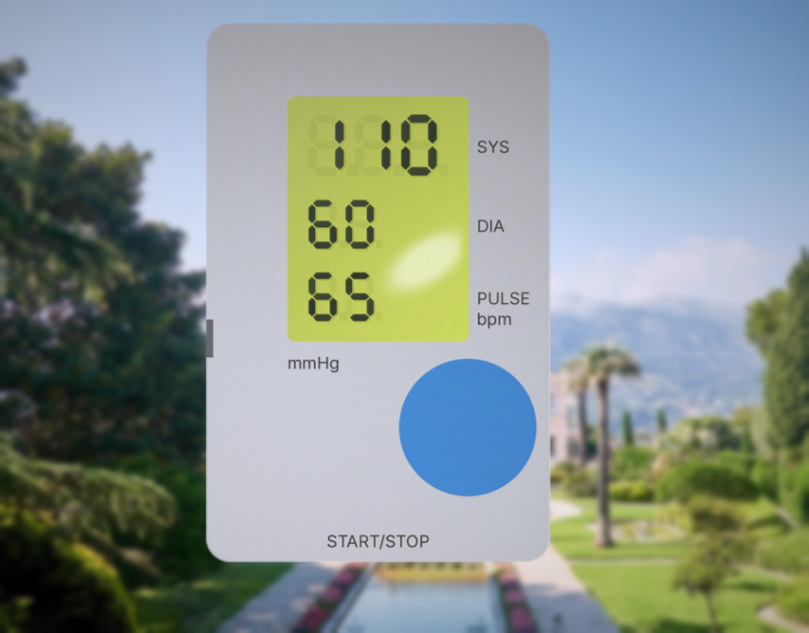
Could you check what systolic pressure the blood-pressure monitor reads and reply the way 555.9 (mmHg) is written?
110 (mmHg)
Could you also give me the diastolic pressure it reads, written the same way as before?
60 (mmHg)
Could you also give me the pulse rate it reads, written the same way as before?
65 (bpm)
